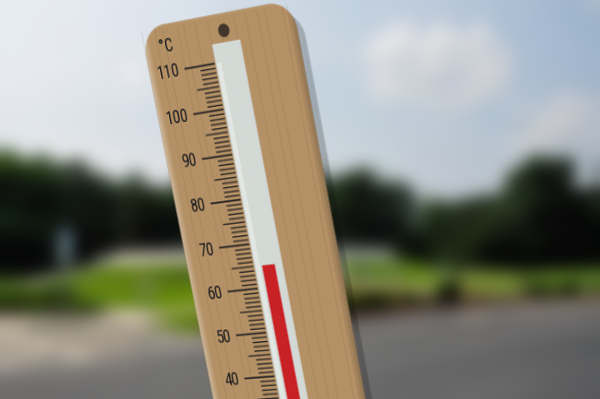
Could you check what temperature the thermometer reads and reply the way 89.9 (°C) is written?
65 (°C)
